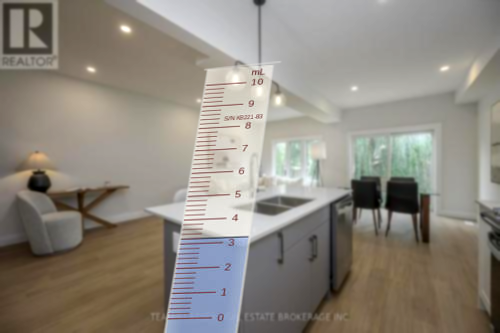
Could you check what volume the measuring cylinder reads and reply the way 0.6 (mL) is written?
3.2 (mL)
